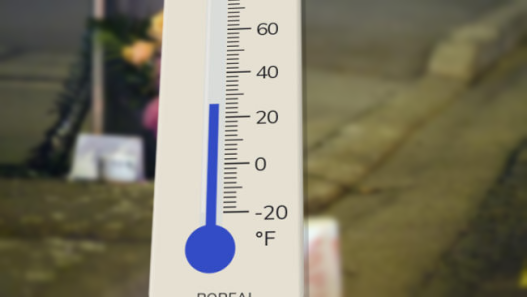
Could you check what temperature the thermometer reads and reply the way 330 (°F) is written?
26 (°F)
